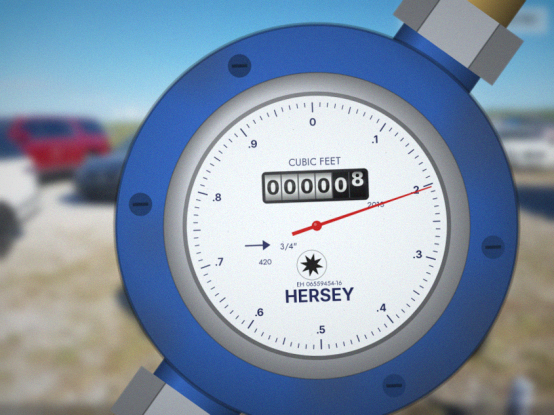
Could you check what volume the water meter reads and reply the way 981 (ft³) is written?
8.20 (ft³)
